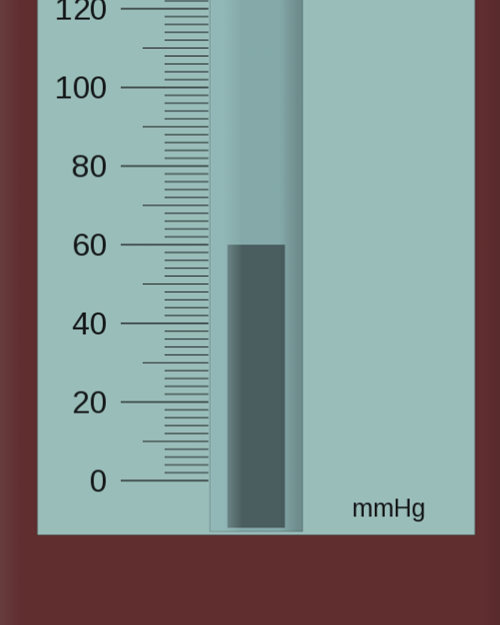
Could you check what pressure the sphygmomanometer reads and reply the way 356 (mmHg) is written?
60 (mmHg)
